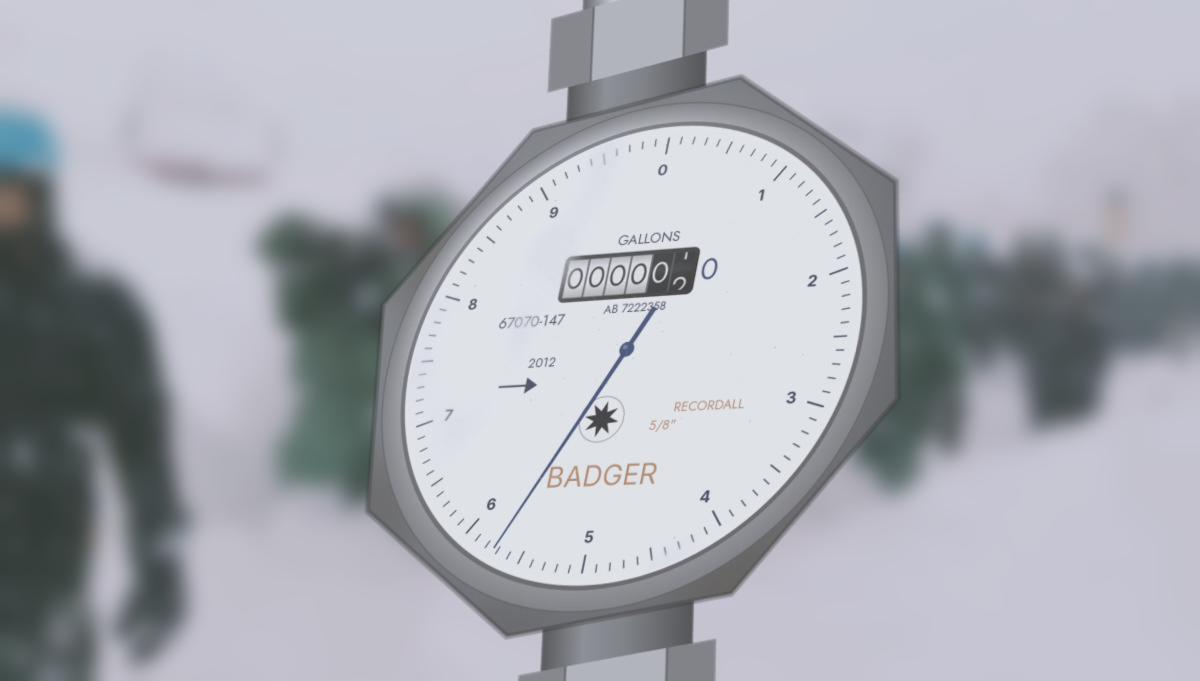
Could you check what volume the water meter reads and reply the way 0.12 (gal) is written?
15.7 (gal)
